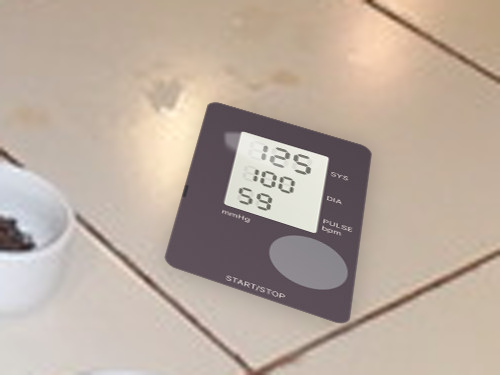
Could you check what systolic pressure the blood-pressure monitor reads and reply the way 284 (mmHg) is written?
125 (mmHg)
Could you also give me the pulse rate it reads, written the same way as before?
59 (bpm)
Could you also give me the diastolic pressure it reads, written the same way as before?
100 (mmHg)
